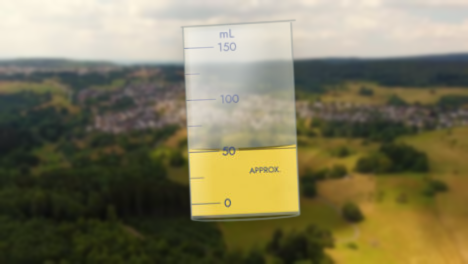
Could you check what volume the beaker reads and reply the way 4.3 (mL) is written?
50 (mL)
